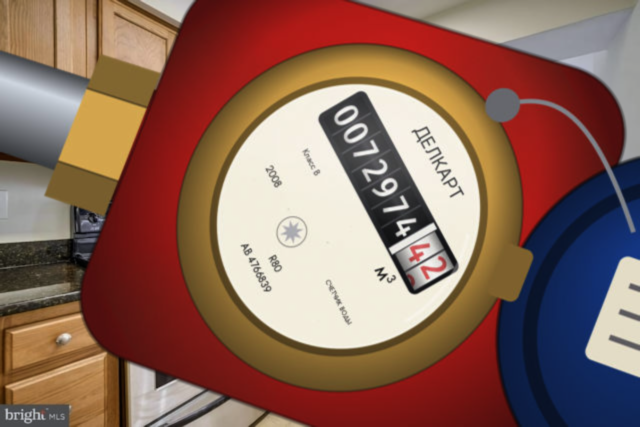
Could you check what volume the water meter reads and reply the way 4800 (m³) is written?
72974.42 (m³)
